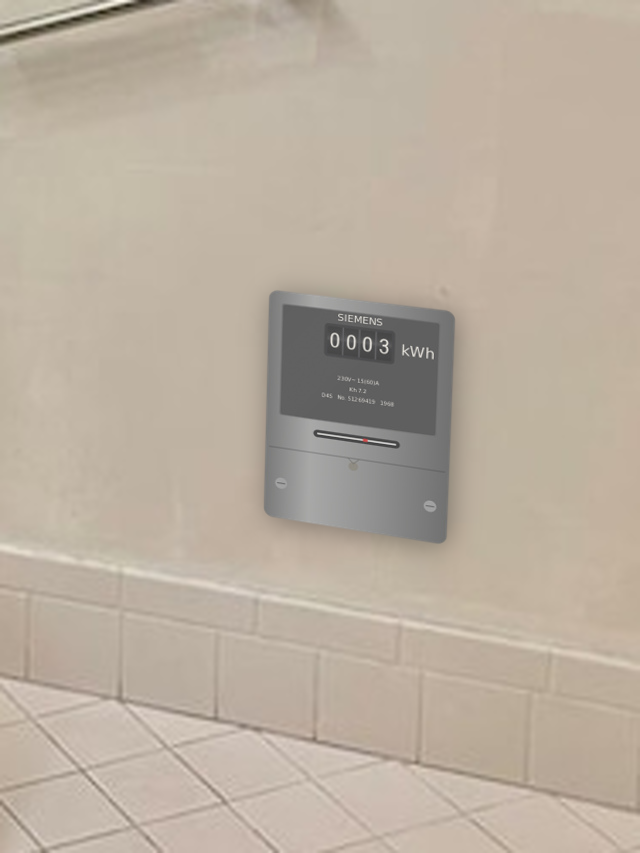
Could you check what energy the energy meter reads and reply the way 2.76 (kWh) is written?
3 (kWh)
